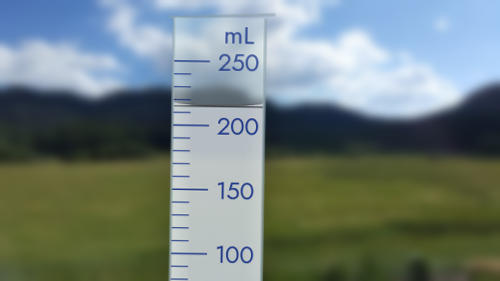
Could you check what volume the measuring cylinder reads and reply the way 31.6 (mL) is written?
215 (mL)
